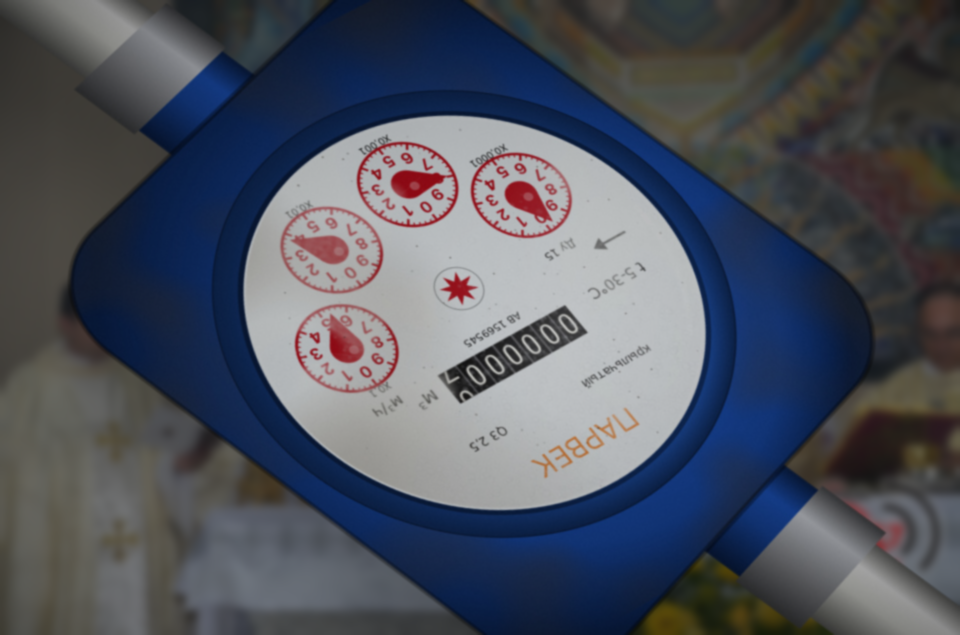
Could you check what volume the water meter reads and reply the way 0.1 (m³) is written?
6.5379 (m³)
